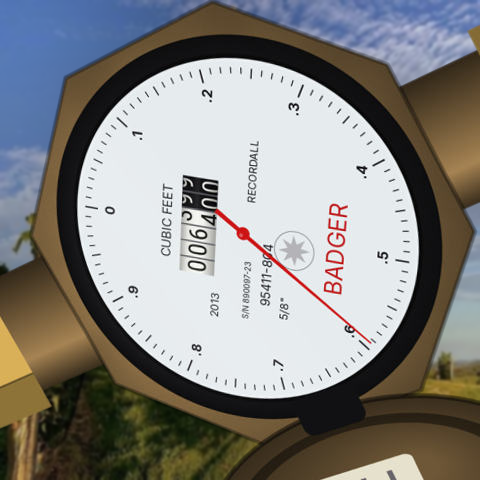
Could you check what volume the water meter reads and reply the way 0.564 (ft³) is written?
6399.59 (ft³)
